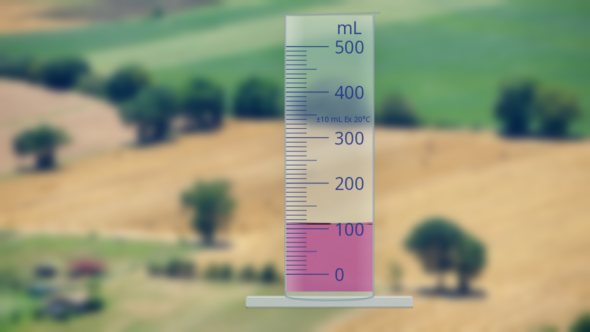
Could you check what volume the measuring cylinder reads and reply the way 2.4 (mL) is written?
110 (mL)
